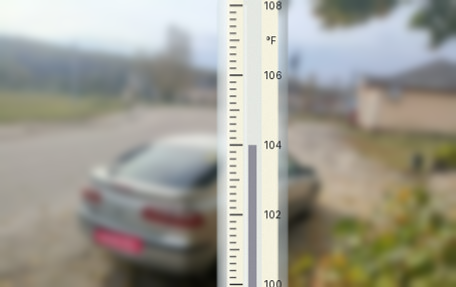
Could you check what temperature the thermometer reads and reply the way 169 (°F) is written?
104 (°F)
